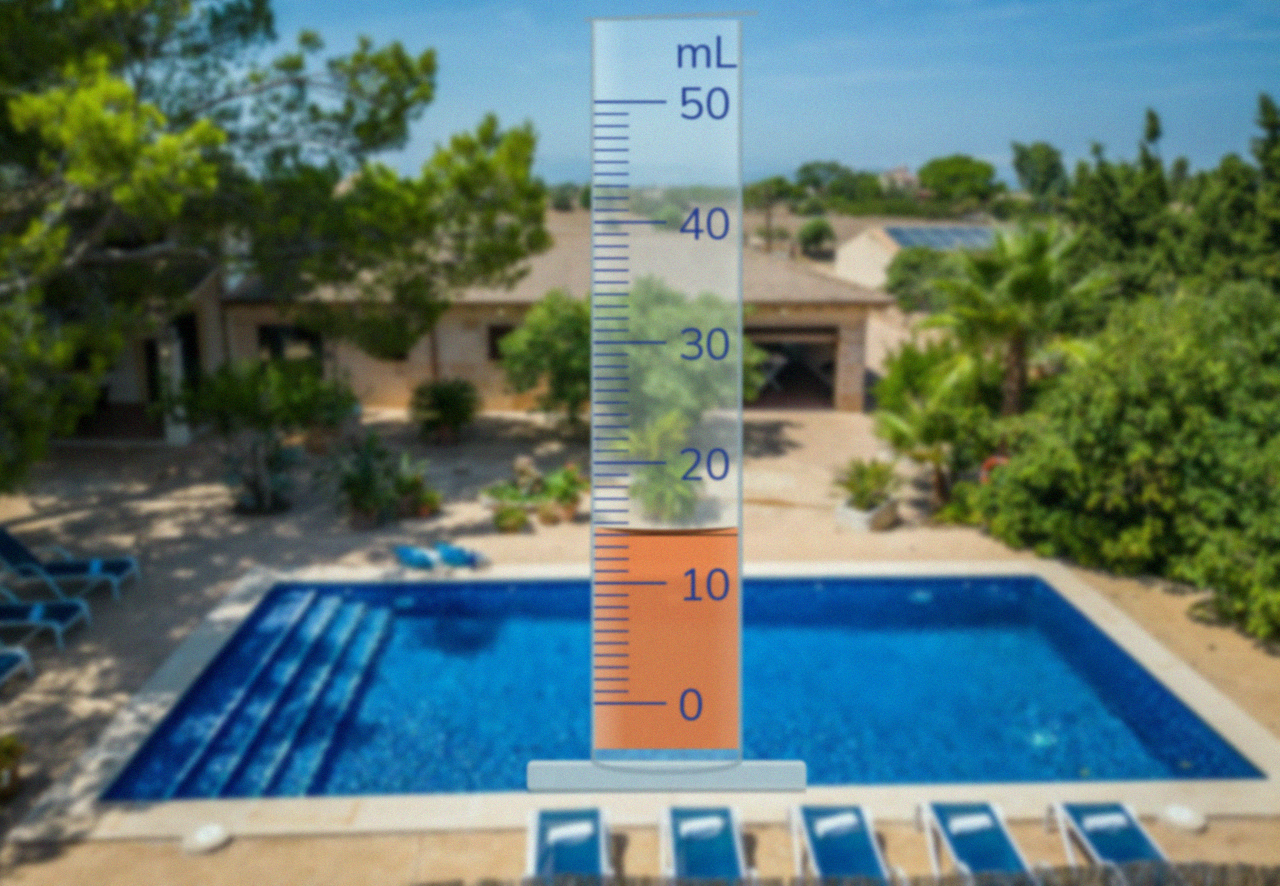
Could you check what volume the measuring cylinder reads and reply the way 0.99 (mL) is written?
14 (mL)
